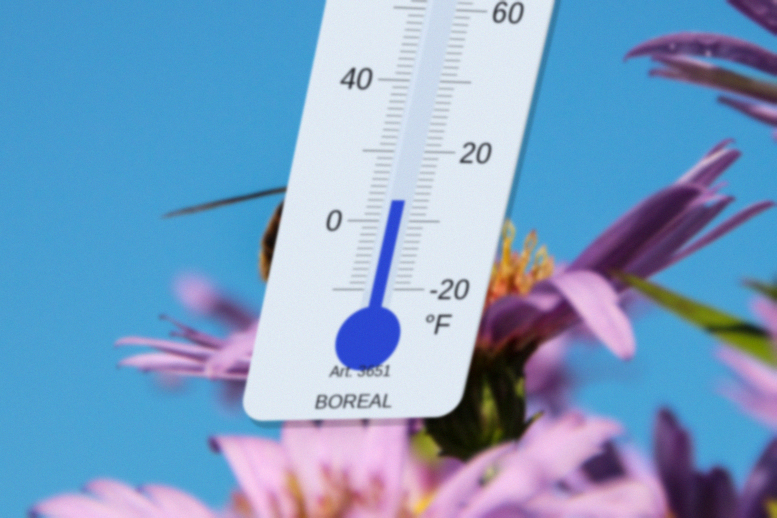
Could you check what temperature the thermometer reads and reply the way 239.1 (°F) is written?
6 (°F)
